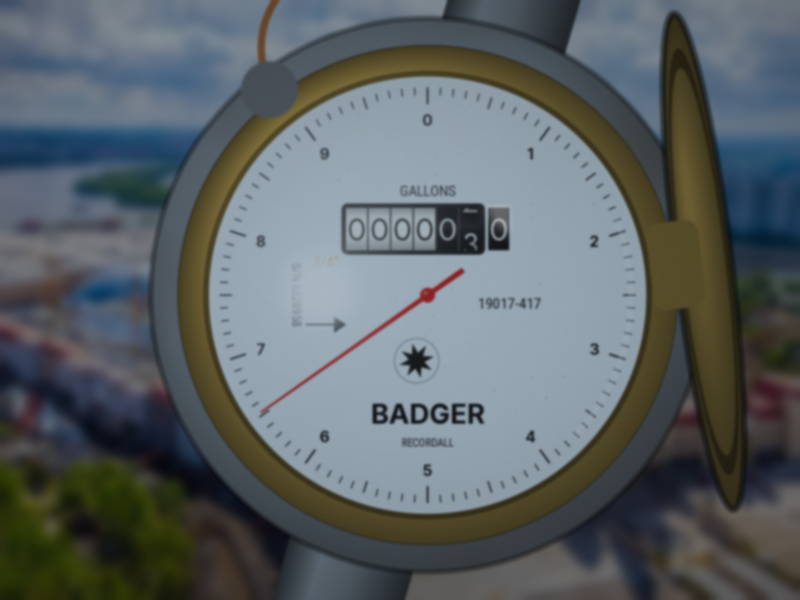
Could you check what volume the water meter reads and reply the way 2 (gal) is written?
26.5 (gal)
